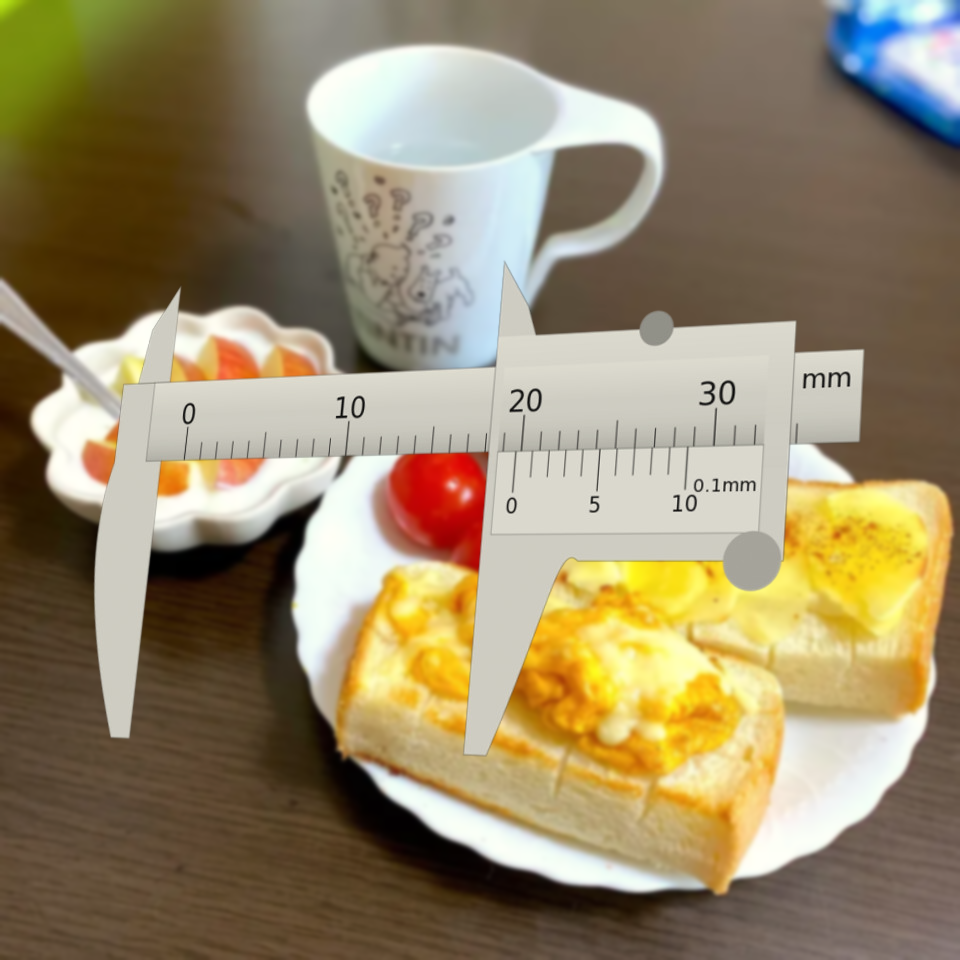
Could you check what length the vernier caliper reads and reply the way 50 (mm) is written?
19.7 (mm)
